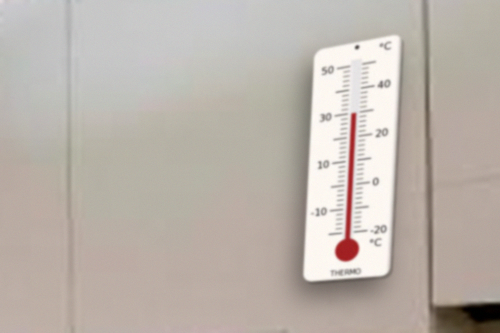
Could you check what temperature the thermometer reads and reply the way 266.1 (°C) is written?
30 (°C)
